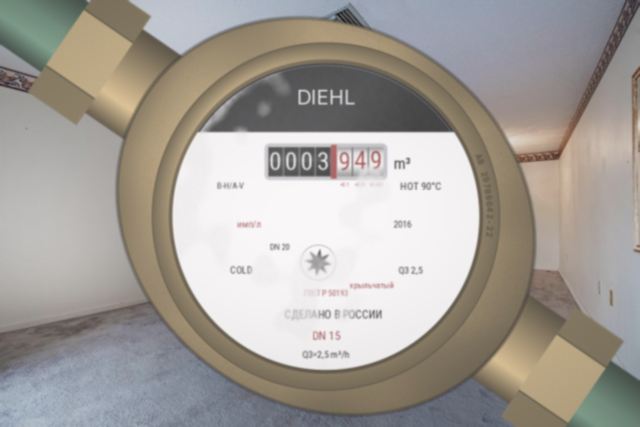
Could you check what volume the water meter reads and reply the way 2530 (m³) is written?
3.949 (m³)
